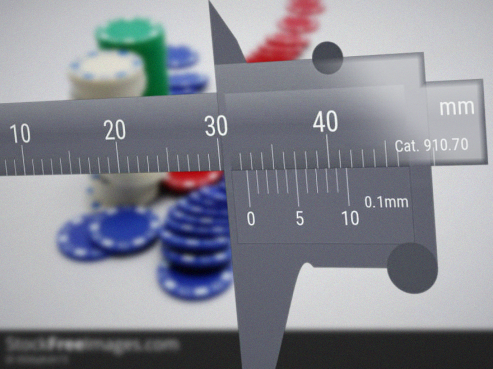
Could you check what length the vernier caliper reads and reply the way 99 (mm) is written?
32.5 (mm)
